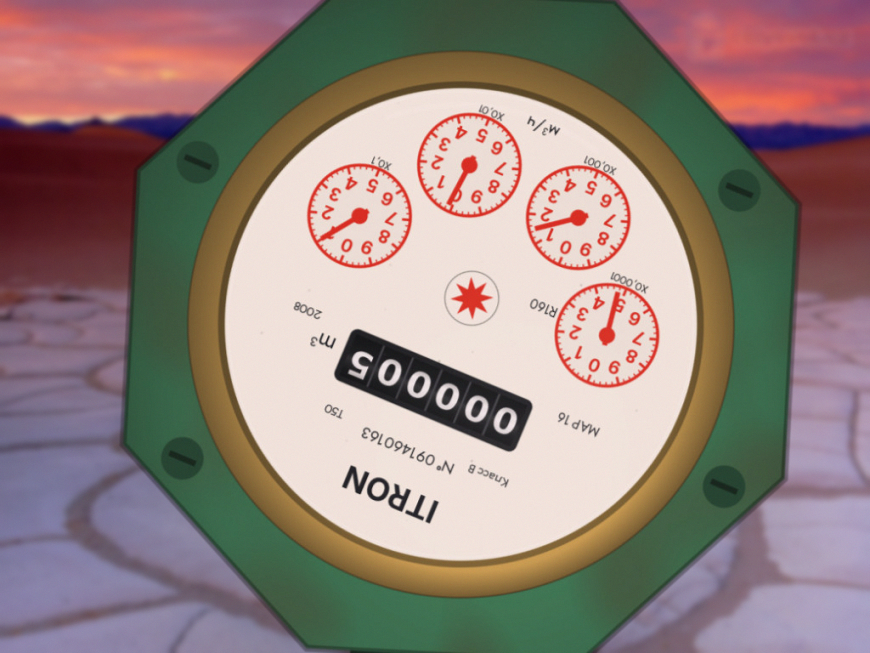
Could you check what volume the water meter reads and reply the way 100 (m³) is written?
5.1014 (m³)
